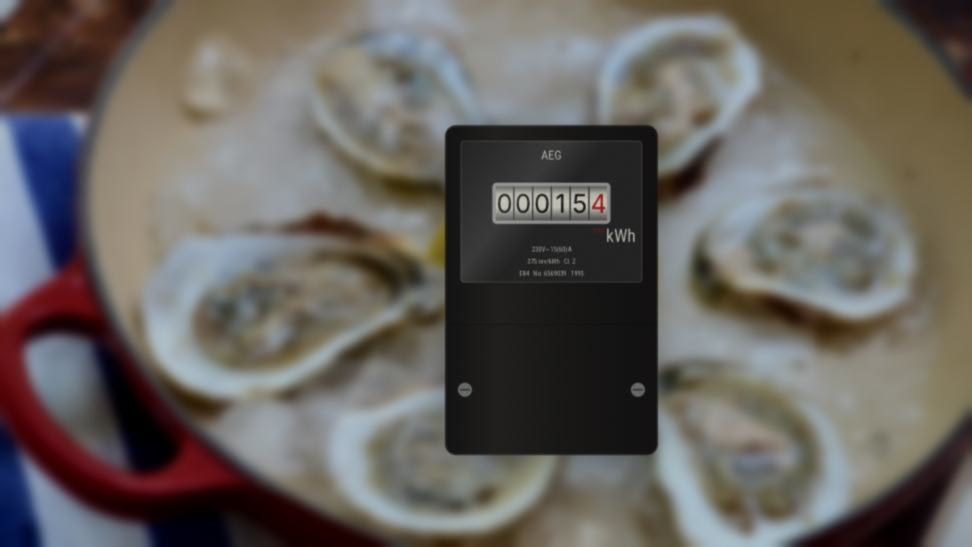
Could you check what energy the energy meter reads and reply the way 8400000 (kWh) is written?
15.4 (kWh)
